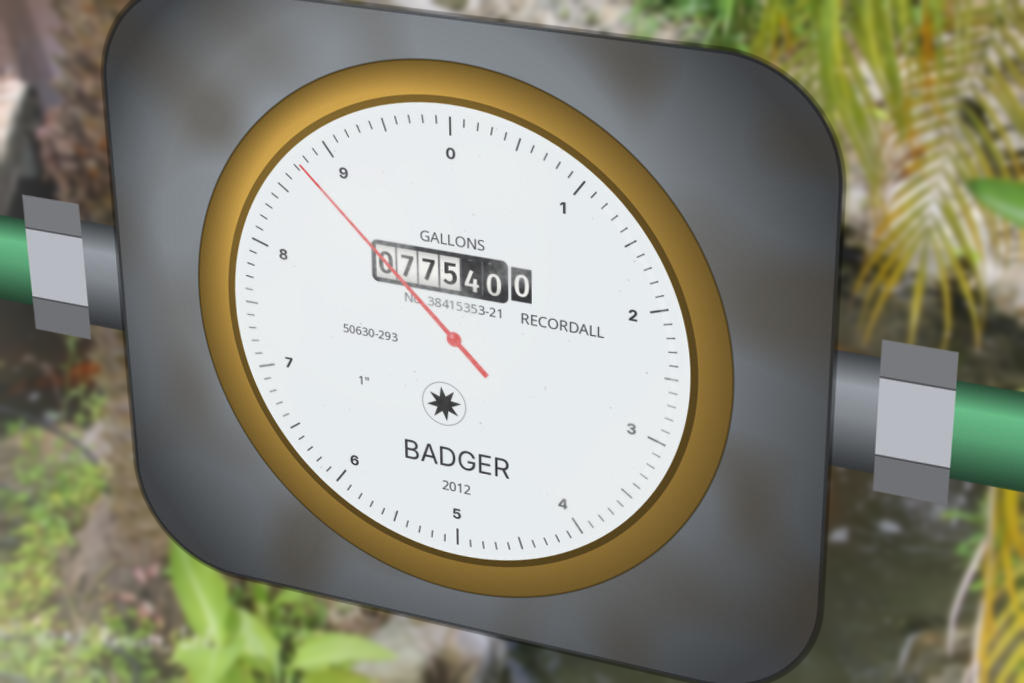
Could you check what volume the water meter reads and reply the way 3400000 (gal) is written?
775398.7 (gal)
